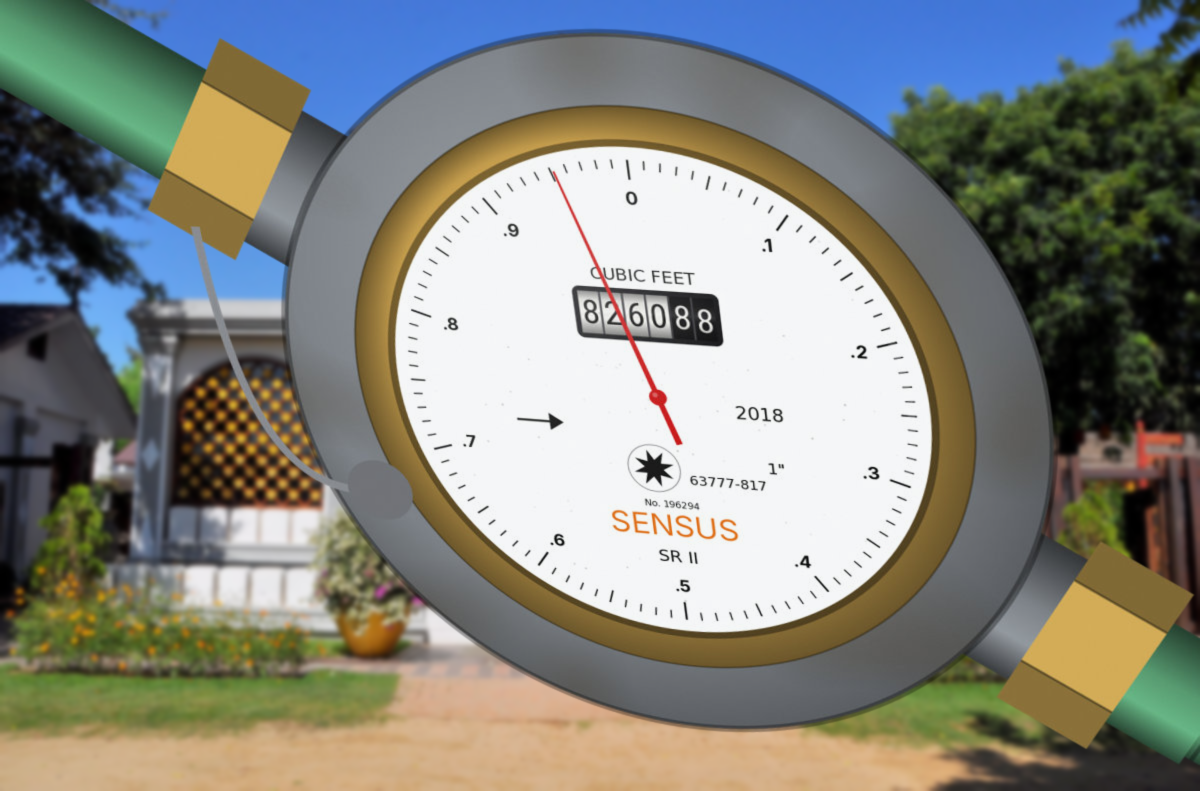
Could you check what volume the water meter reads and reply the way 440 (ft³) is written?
826087.95 (ft³)
